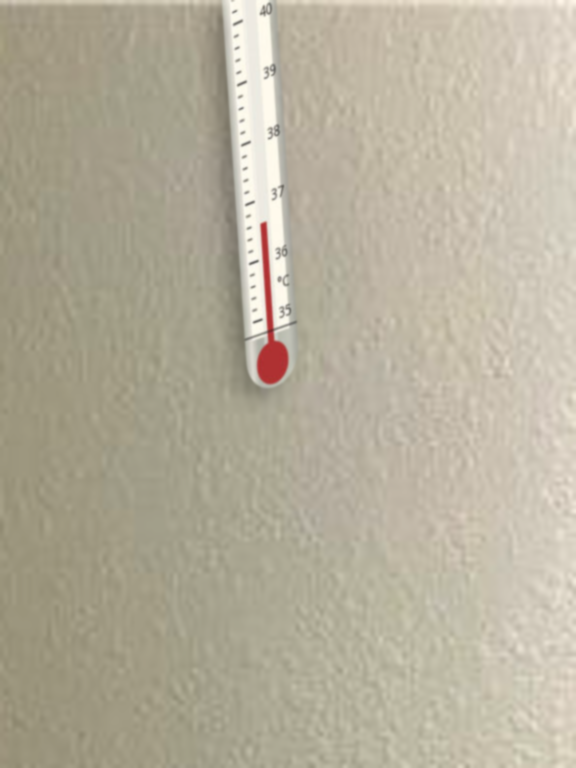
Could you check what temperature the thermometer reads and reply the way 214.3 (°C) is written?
36.6 (°C)
